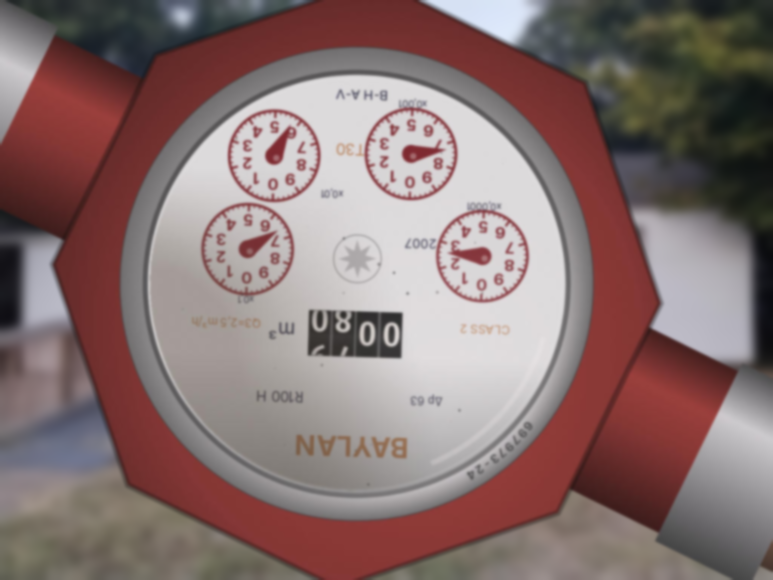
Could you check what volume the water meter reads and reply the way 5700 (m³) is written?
79.6572 (m³)
